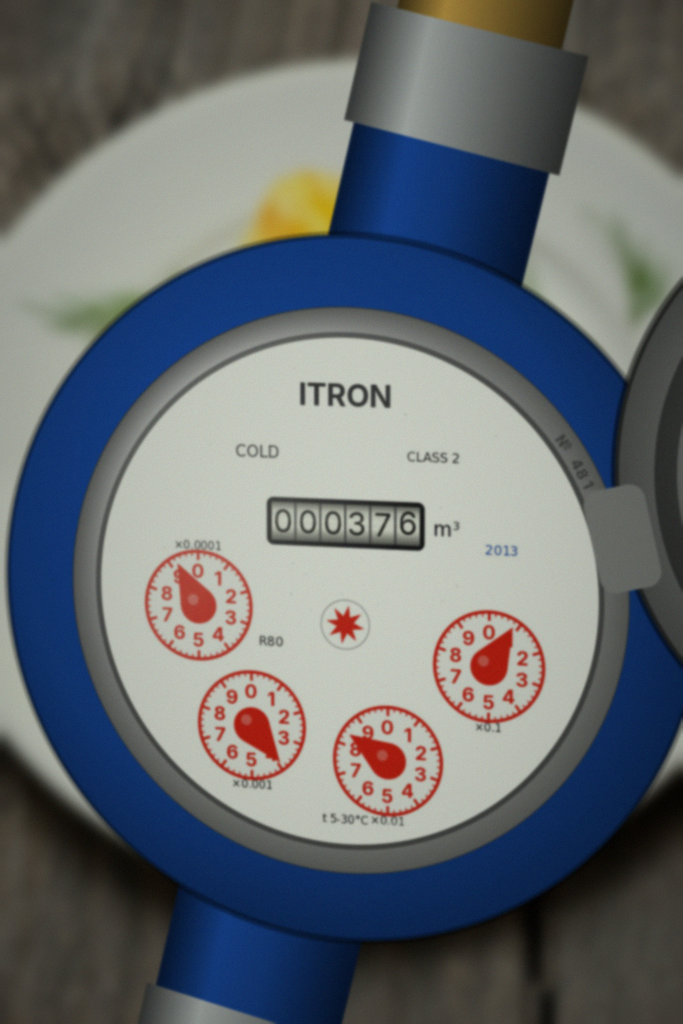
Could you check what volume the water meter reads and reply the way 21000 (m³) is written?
376.0839 (m³)
